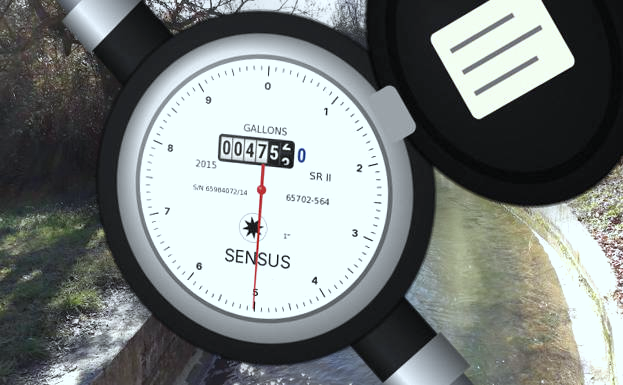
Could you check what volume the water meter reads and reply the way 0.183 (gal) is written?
47525.0 (gal)
